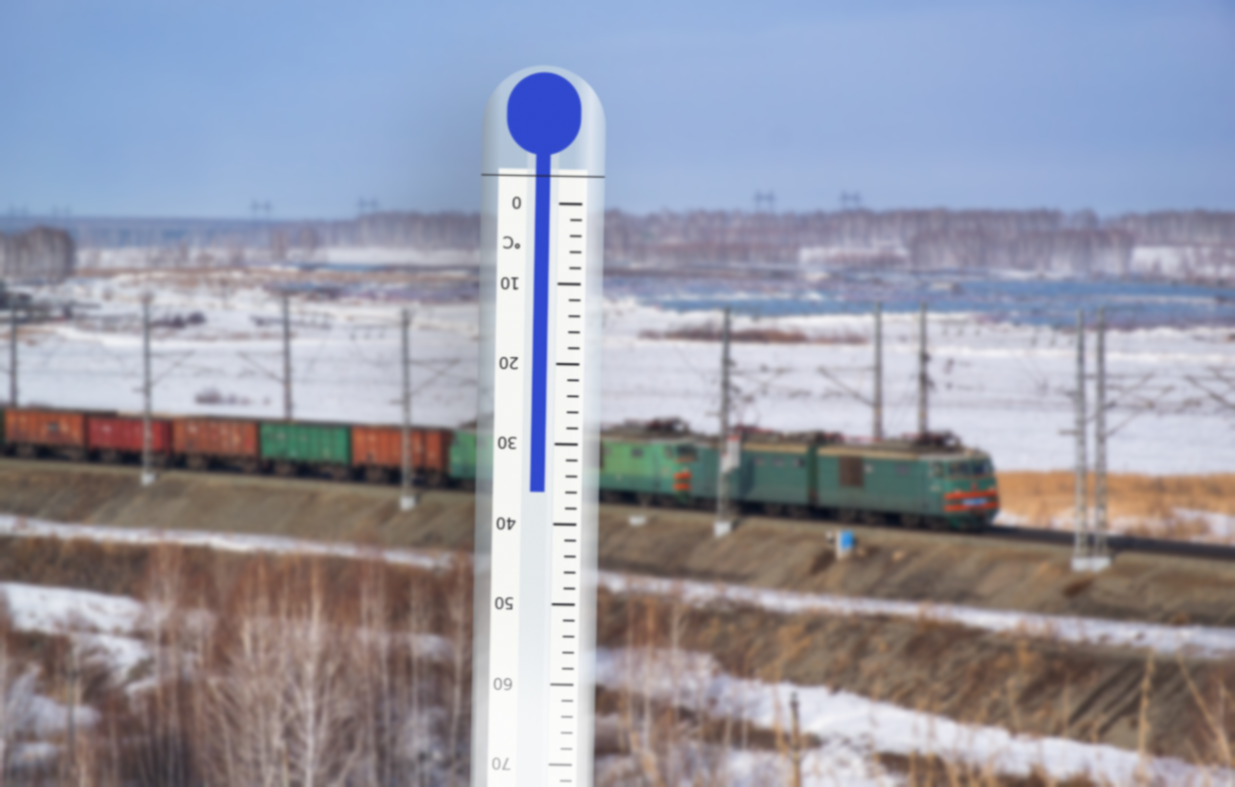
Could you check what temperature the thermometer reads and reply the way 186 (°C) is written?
36 (°C)
